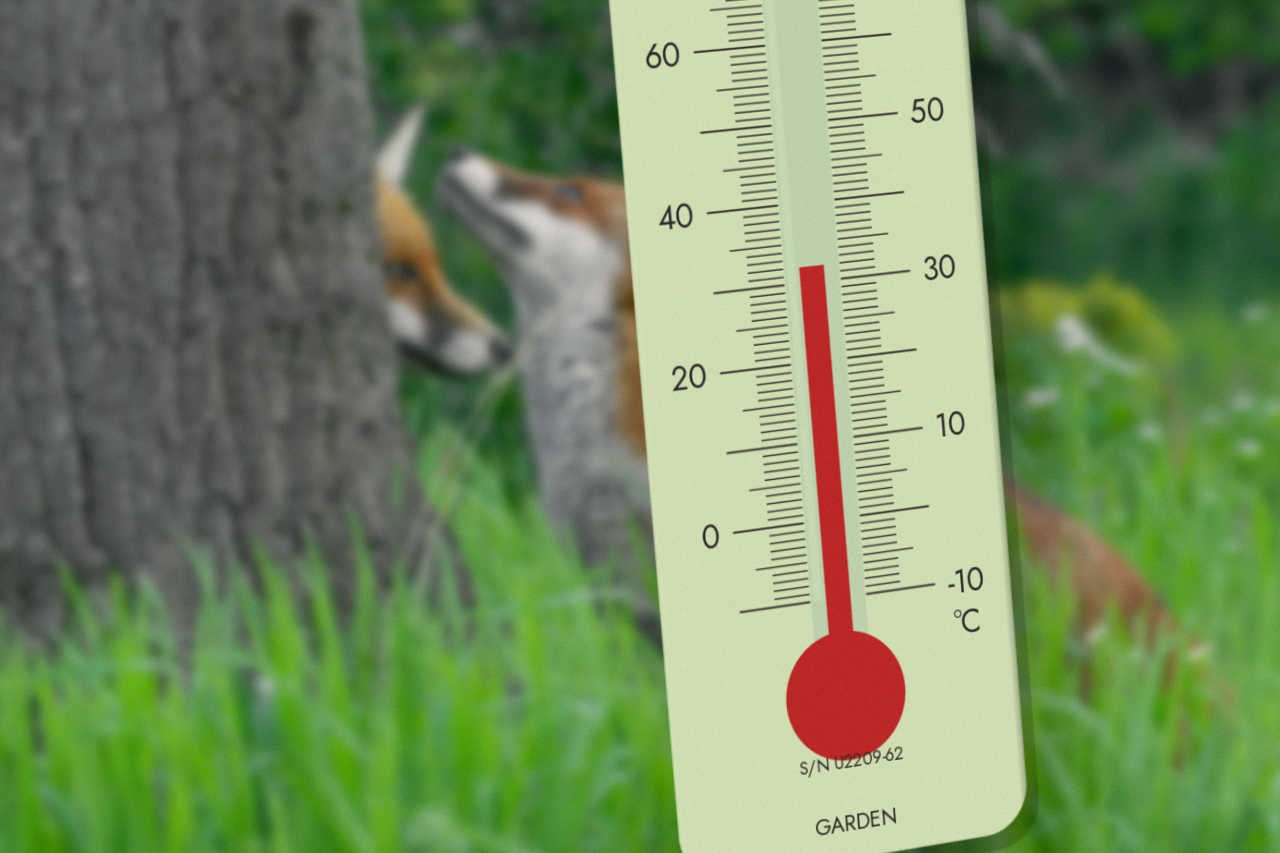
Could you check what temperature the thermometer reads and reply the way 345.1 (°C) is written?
32 (°C)
